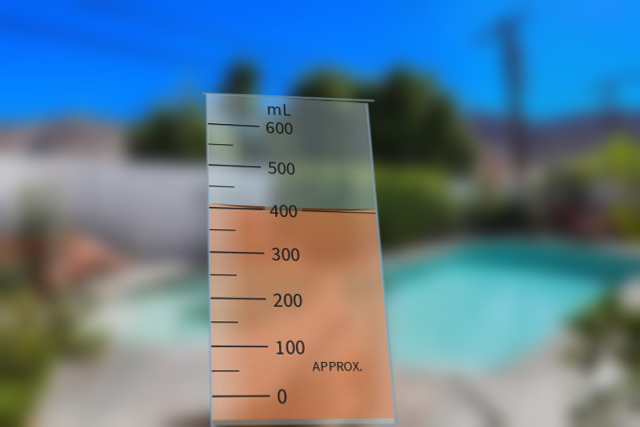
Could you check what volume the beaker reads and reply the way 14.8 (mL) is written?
400 (mL)
